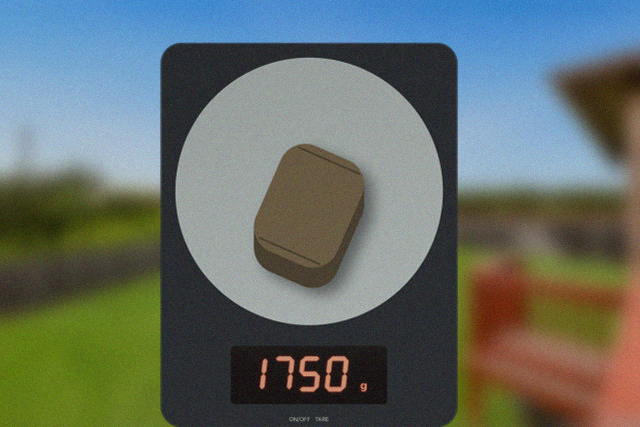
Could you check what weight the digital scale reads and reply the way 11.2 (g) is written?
1750 (g)
